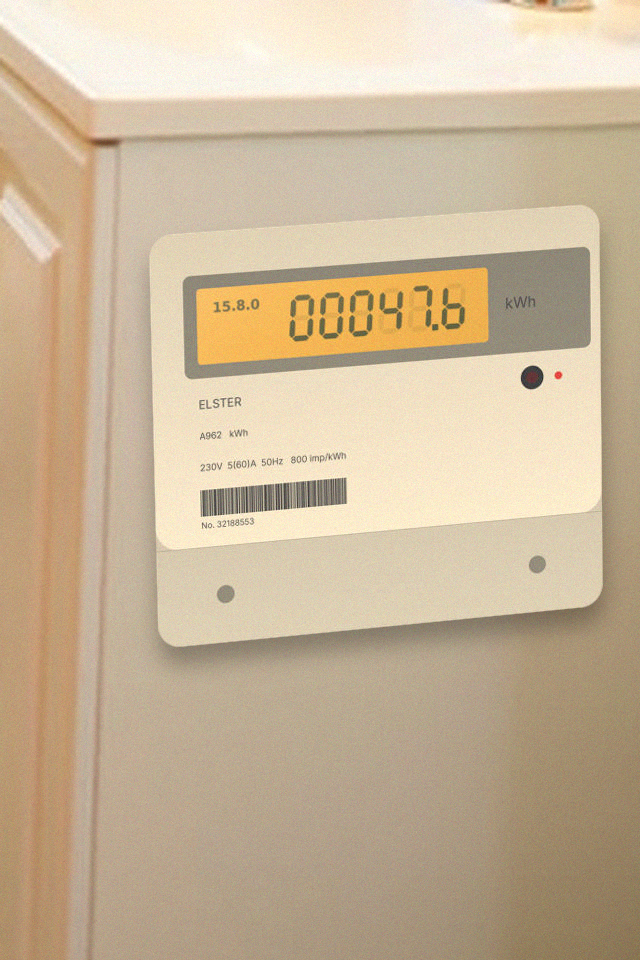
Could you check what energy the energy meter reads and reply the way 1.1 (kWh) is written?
47.6 (kWh)
